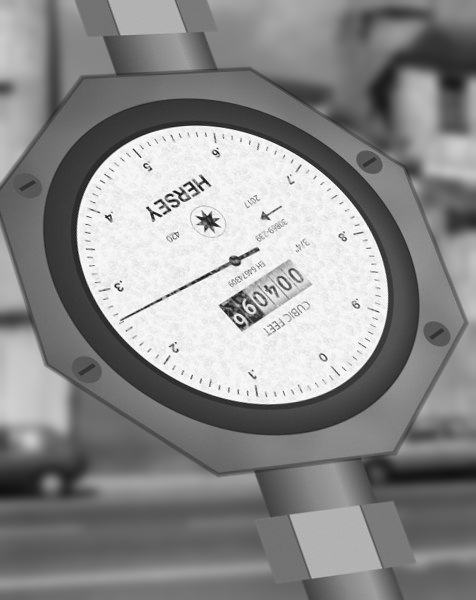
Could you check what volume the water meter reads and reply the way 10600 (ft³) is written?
4096.26 (ft³)
